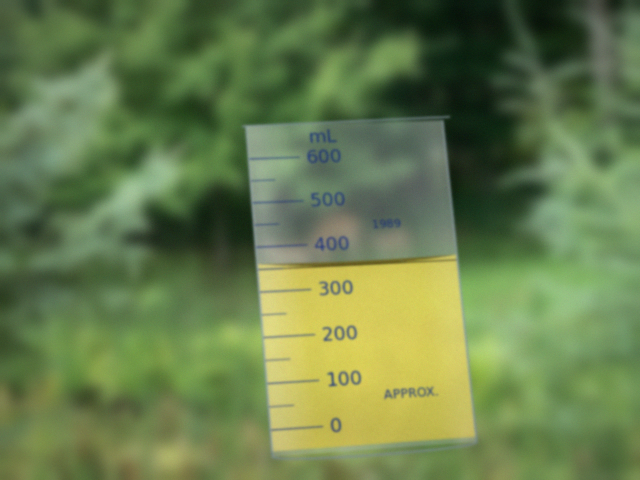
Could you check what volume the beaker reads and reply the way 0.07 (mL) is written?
350 (mL)
